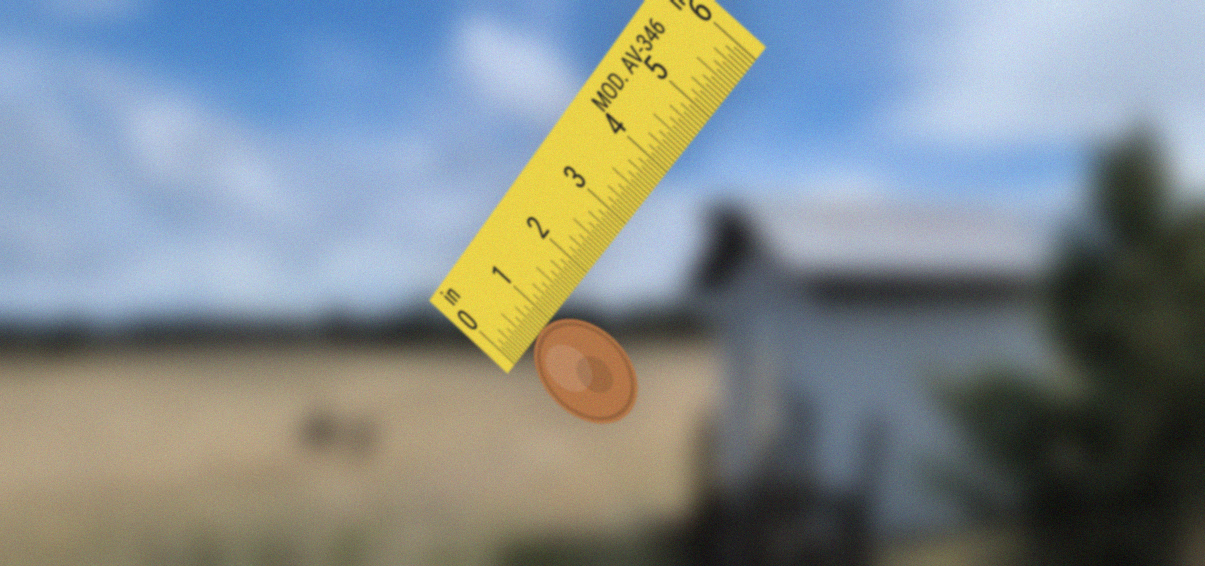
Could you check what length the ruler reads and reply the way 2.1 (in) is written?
1.5 (in)
